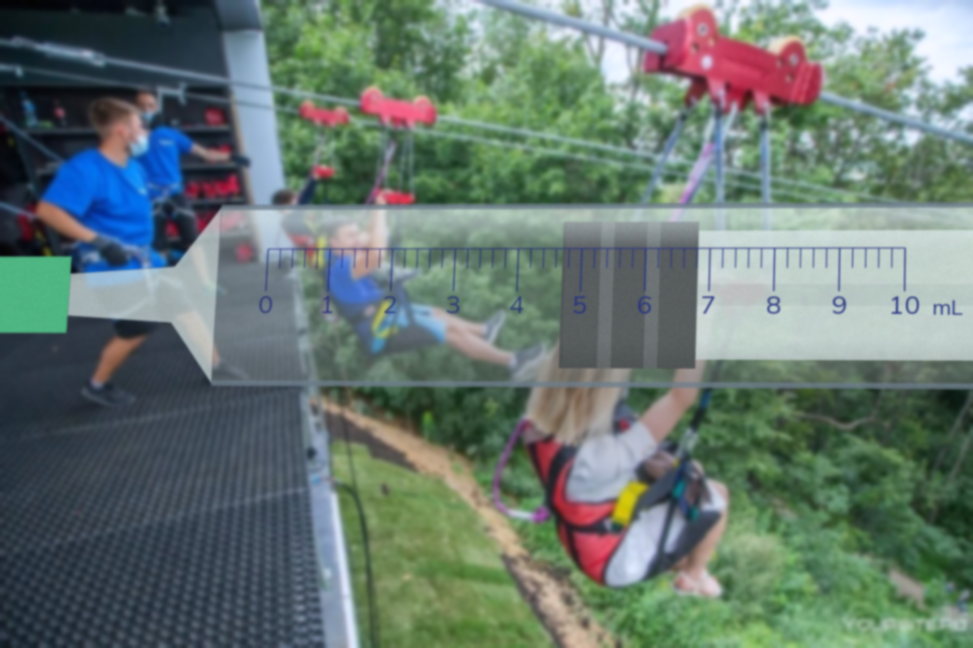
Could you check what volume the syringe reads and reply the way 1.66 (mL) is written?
4.7 (mL)
